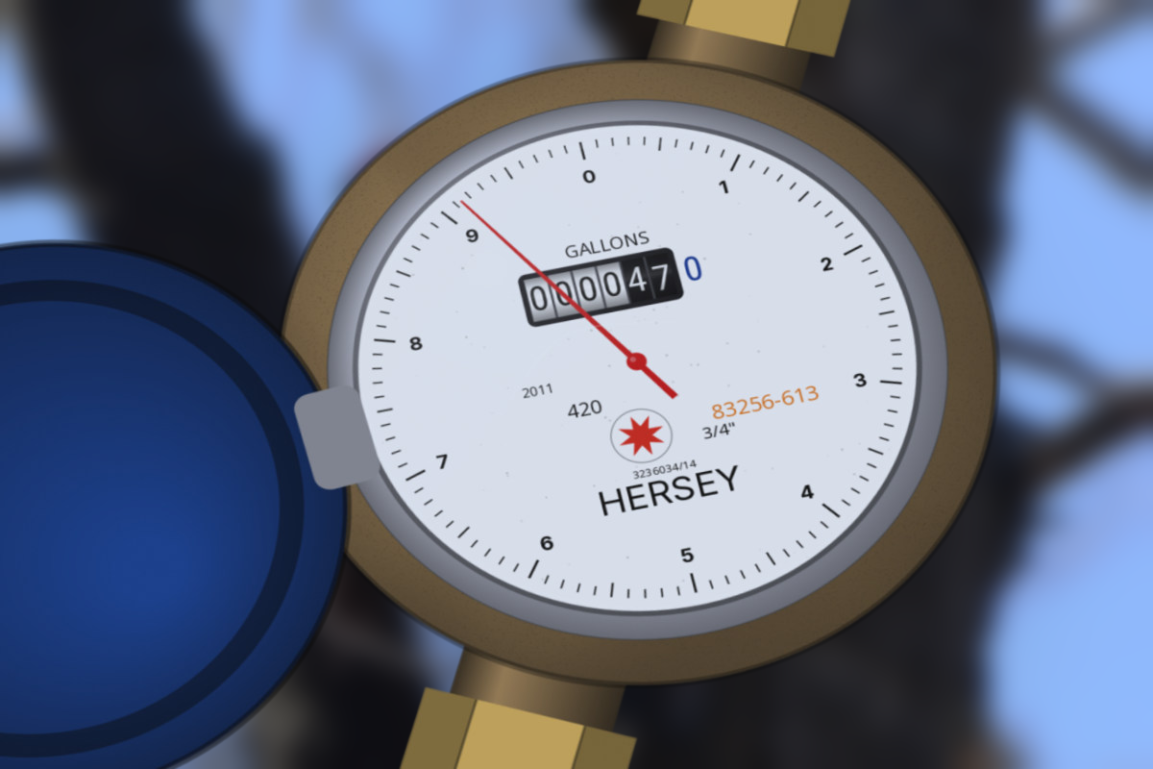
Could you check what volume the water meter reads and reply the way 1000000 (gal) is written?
469.1 (gal)
